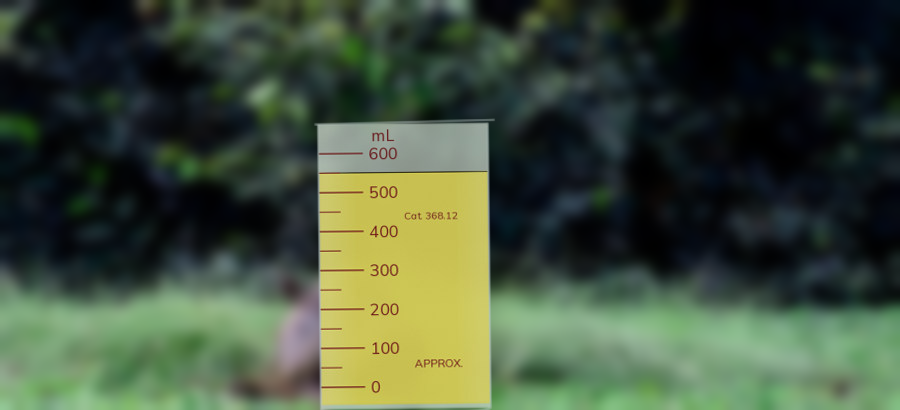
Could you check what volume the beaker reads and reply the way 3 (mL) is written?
550 (mL)
